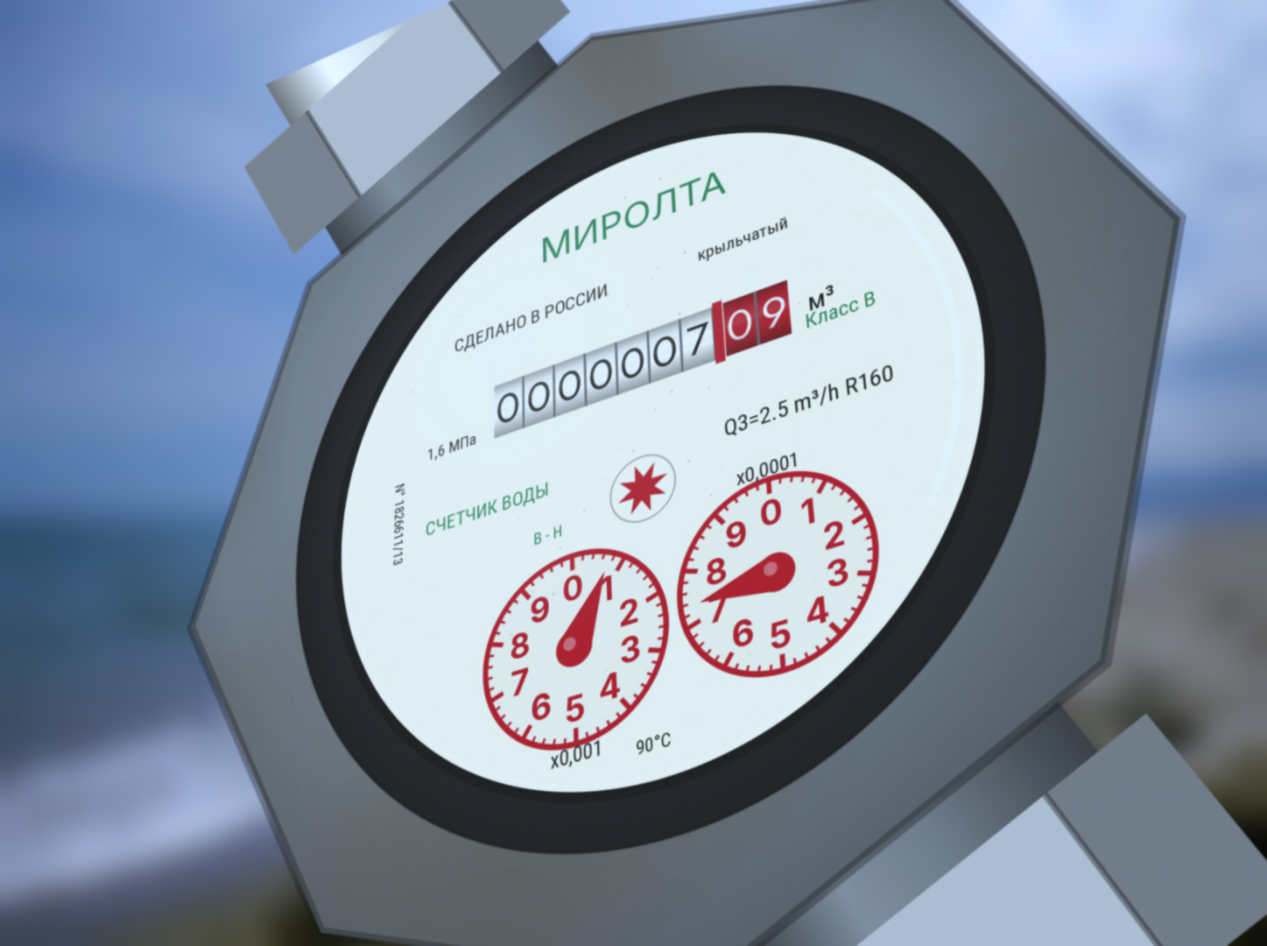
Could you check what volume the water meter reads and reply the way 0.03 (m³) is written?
7.0907 (m³)
